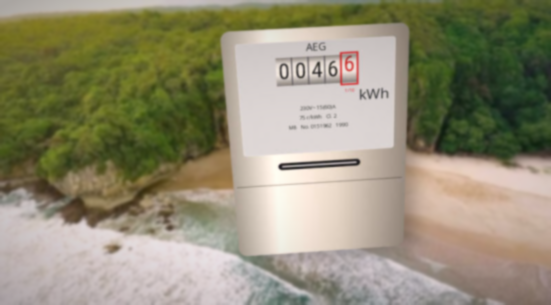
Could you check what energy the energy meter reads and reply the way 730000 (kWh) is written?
46.6 (kWh)
